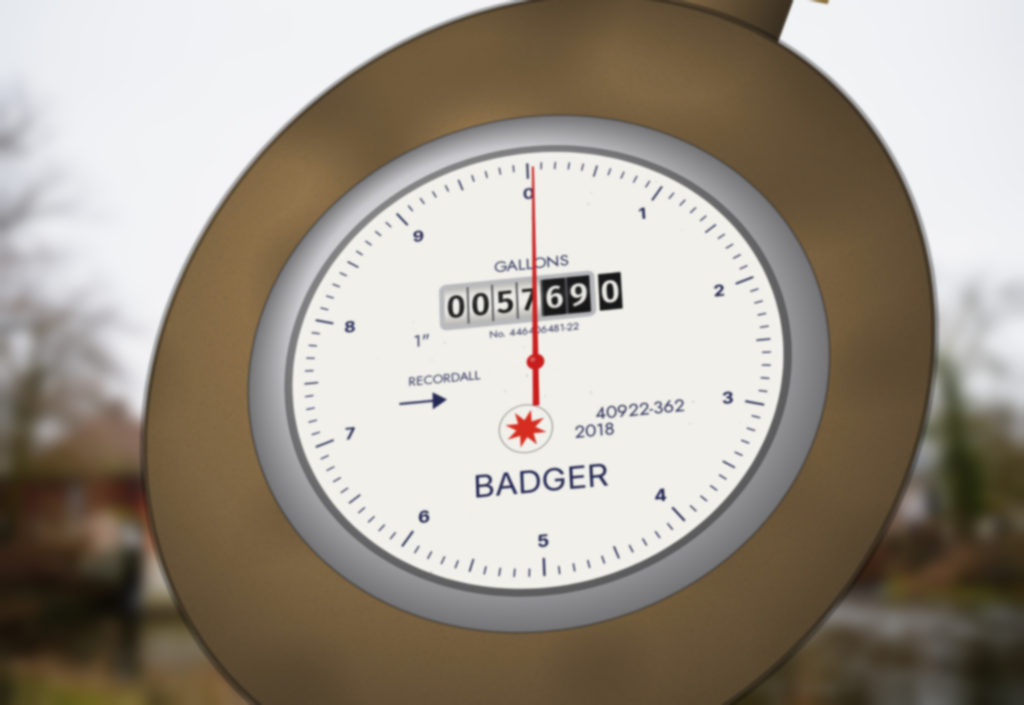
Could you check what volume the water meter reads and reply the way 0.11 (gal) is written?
57690.0 (gal)
